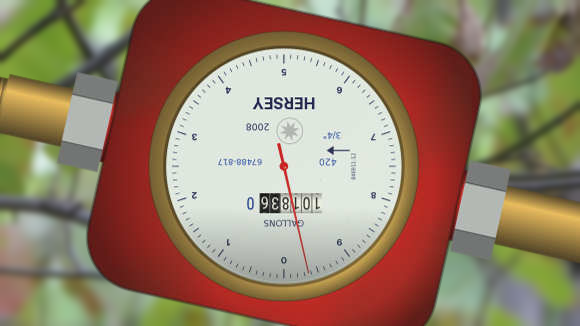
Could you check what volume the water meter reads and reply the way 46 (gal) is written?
1018359.6 (gal)
